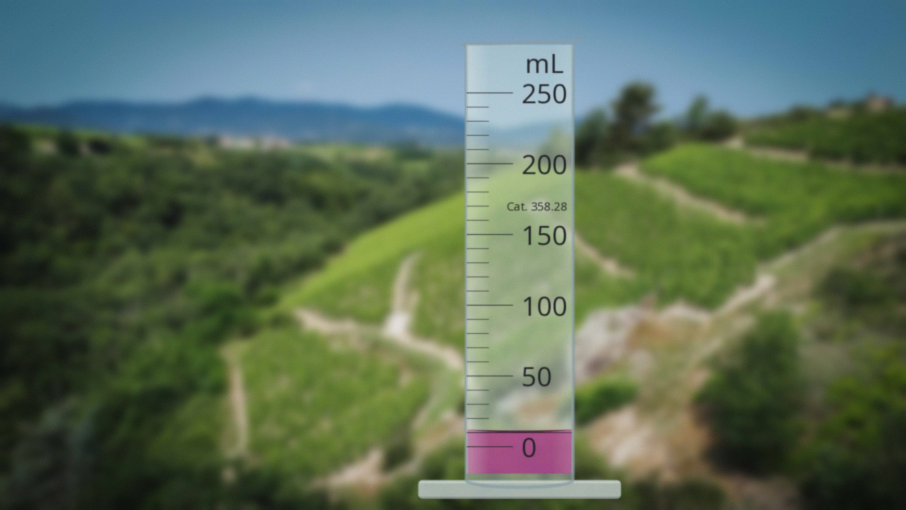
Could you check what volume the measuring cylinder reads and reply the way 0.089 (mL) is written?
10 (mL)
